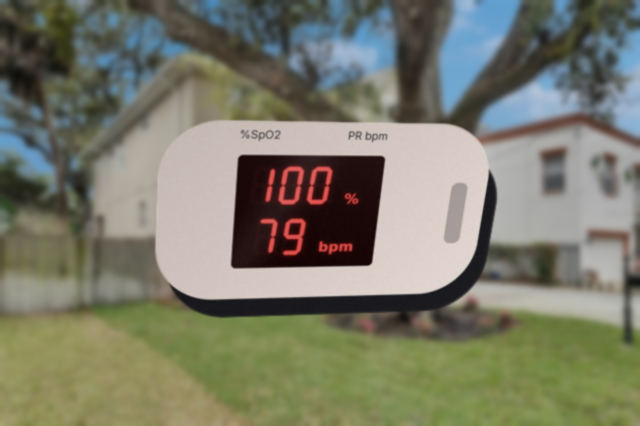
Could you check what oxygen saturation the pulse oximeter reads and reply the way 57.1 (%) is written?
100 (%)
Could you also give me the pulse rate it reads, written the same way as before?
79 (bpm)
